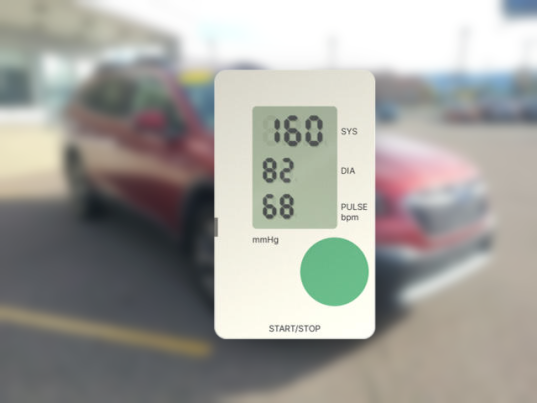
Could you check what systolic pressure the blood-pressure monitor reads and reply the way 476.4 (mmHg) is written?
160 (mmHg)
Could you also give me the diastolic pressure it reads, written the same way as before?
82 (mmHg)
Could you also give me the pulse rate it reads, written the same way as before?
68 (bpm)
